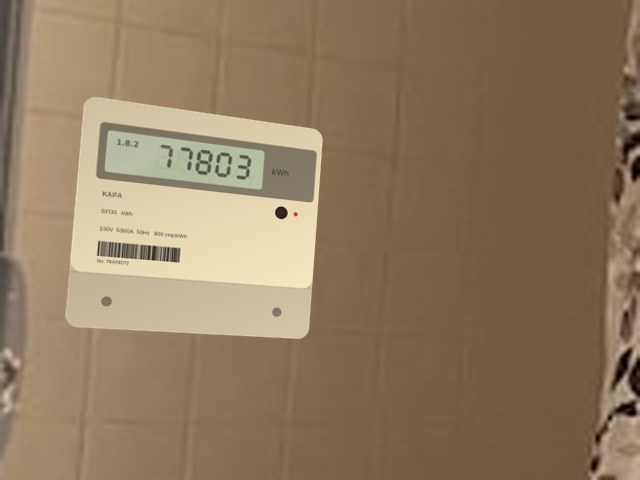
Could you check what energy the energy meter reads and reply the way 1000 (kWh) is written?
77803 (kWh)
